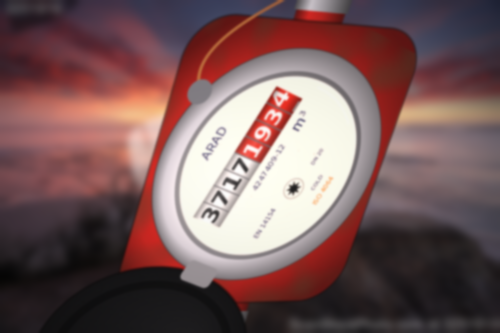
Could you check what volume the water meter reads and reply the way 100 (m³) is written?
3717.1934 (m³)
